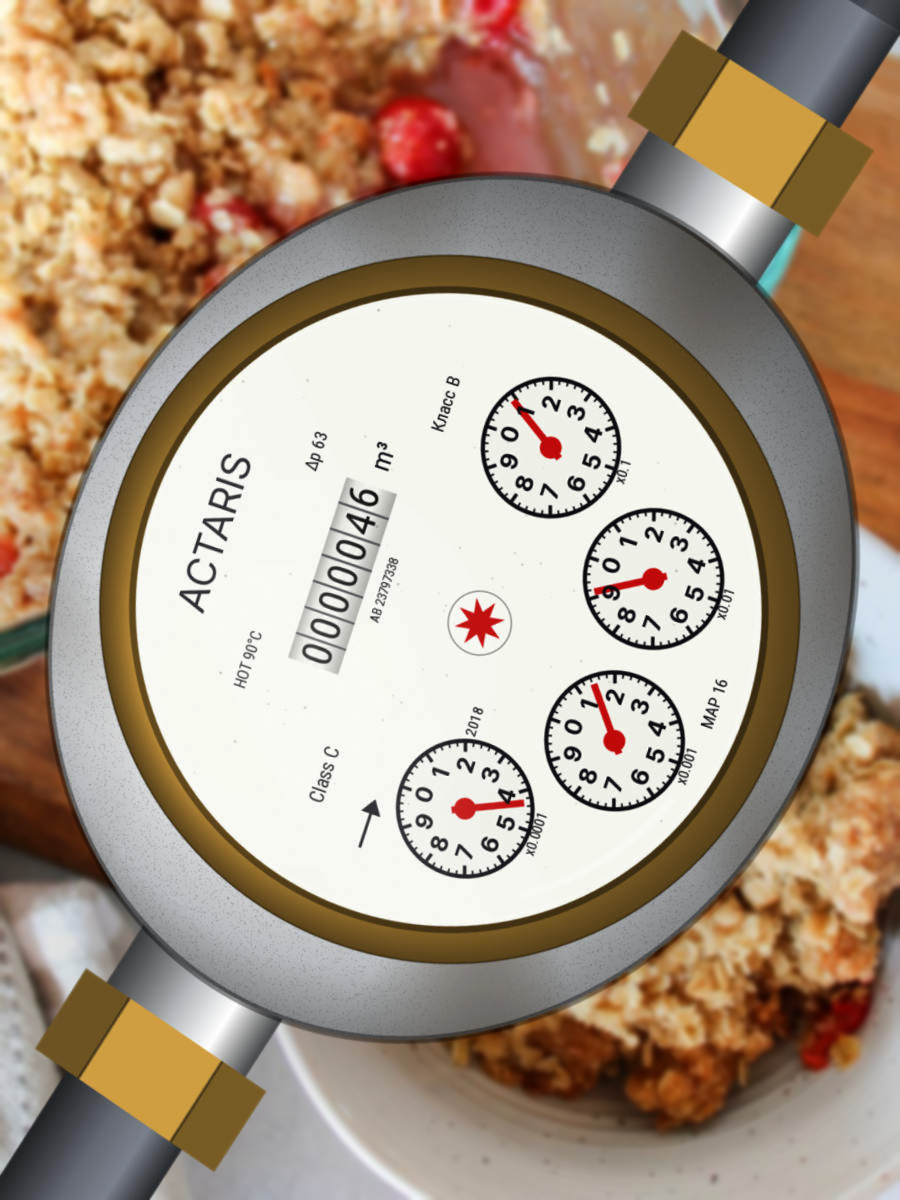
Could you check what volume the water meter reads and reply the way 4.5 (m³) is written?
46.0914 (m³)
